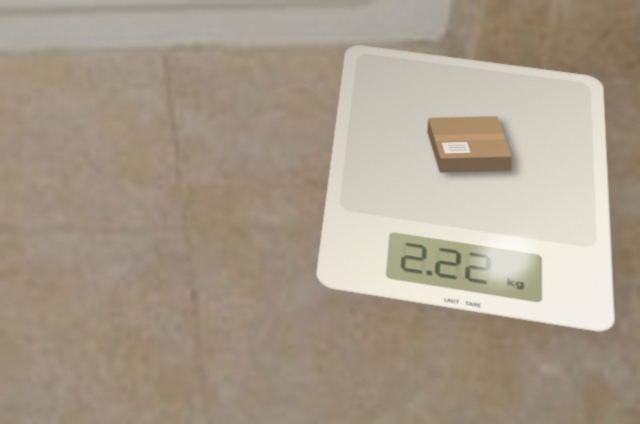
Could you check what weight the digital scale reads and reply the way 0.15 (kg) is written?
2.22 (kg)
